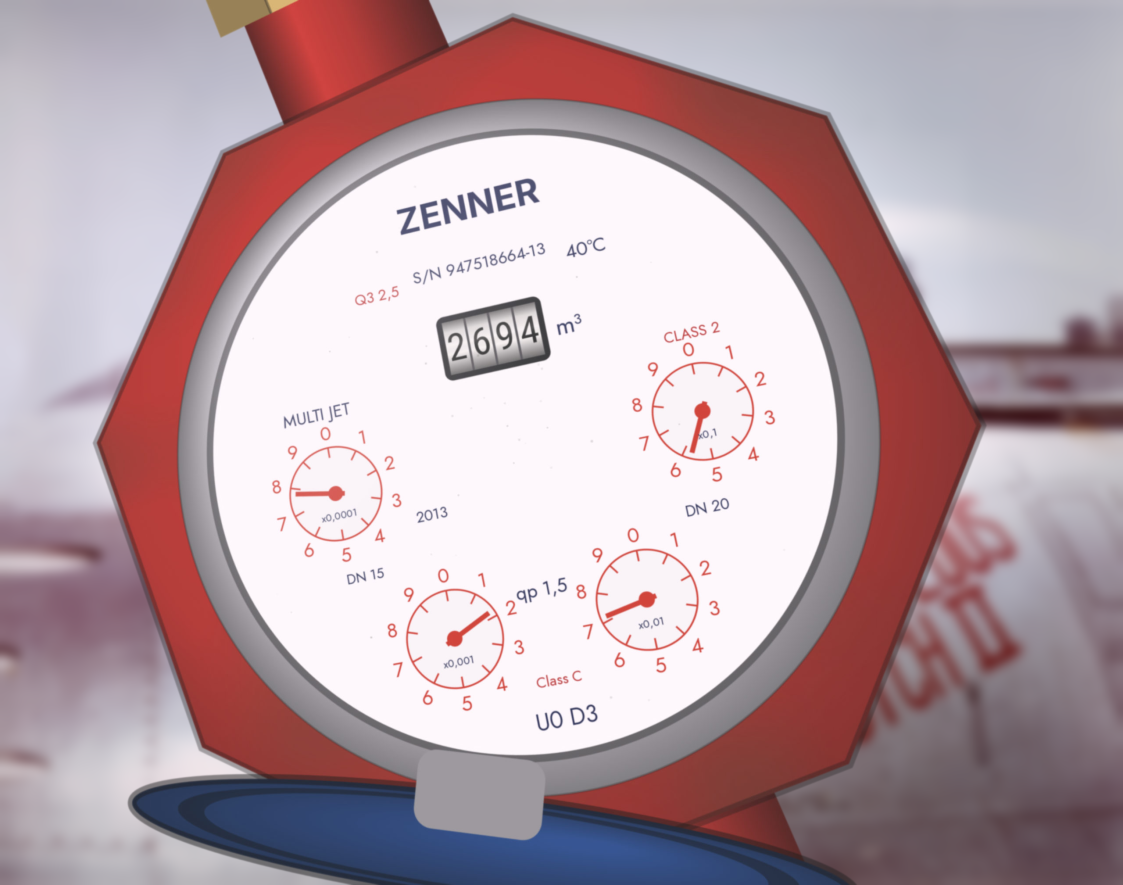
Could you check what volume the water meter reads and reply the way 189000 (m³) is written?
2694.5717 (m³)
